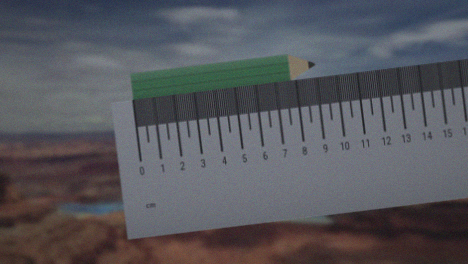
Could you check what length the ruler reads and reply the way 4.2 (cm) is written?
9 (cm)
